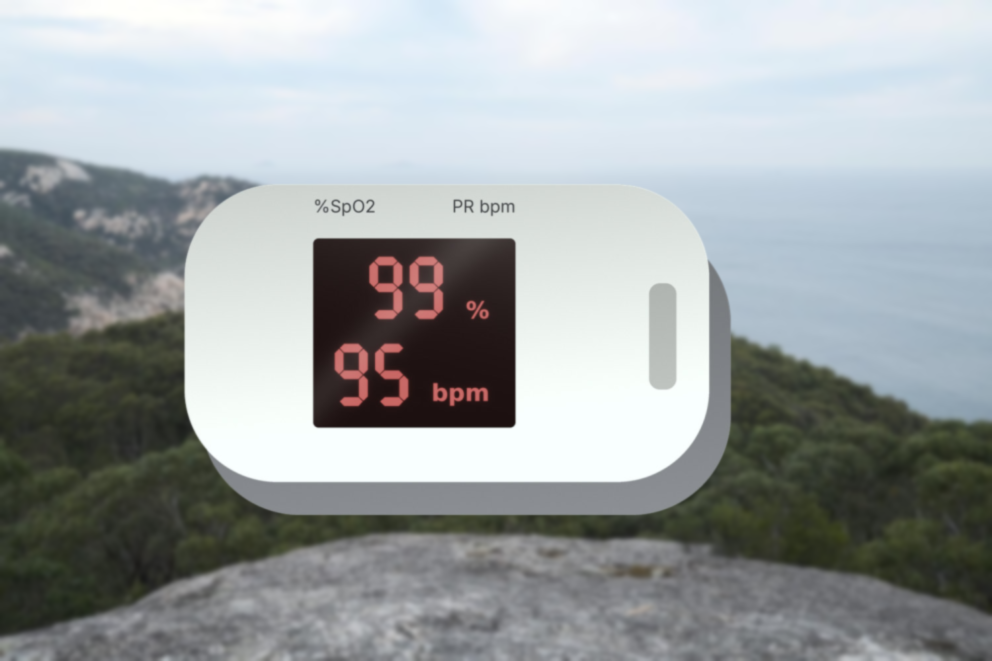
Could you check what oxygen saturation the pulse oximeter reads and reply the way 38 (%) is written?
99 (%)
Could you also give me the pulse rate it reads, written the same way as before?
95 (bpm)
